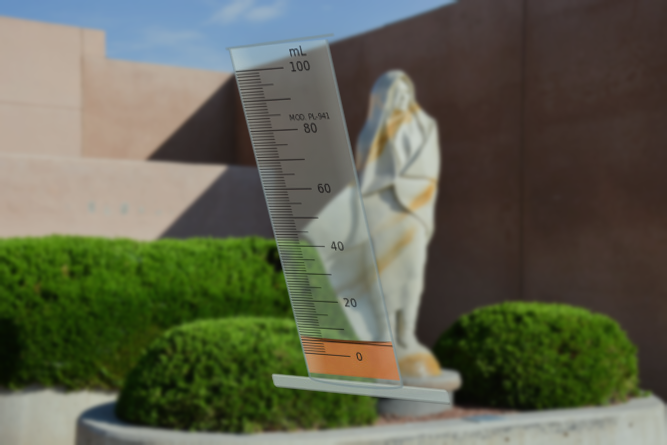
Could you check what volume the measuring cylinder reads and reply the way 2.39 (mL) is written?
5 (mL)
